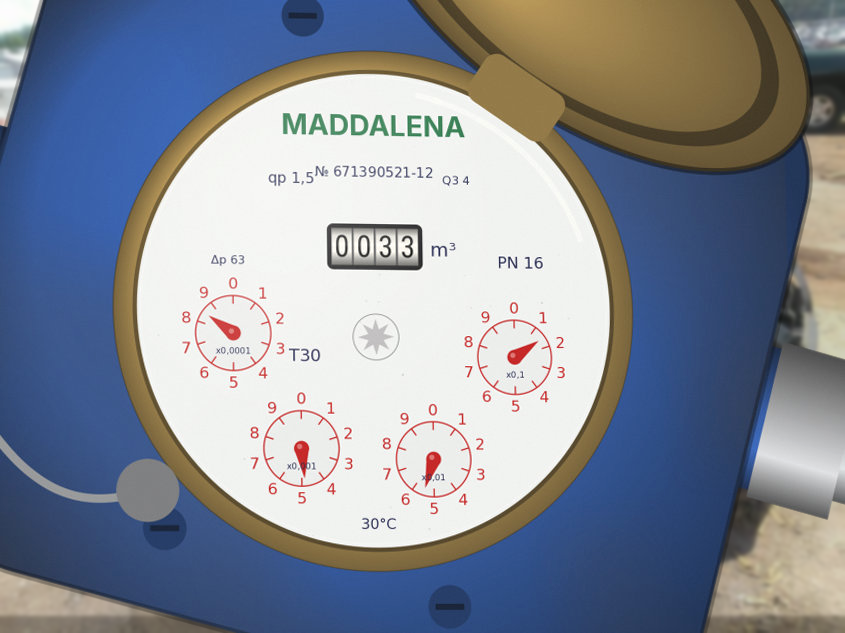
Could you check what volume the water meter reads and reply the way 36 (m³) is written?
33.1548 (m³)
